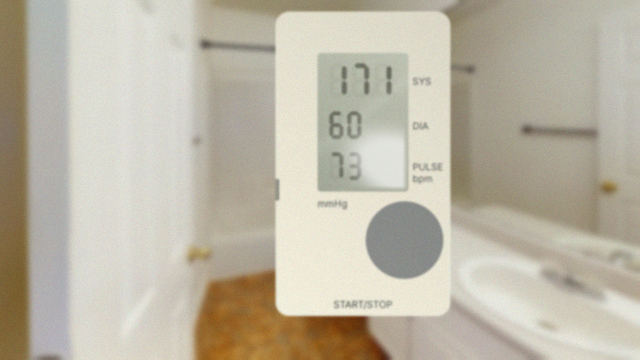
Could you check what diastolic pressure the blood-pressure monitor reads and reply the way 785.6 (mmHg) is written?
60 (mmHg)
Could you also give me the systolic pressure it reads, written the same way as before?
171 (mmHg)
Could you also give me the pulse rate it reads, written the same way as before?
73 (bpm)
